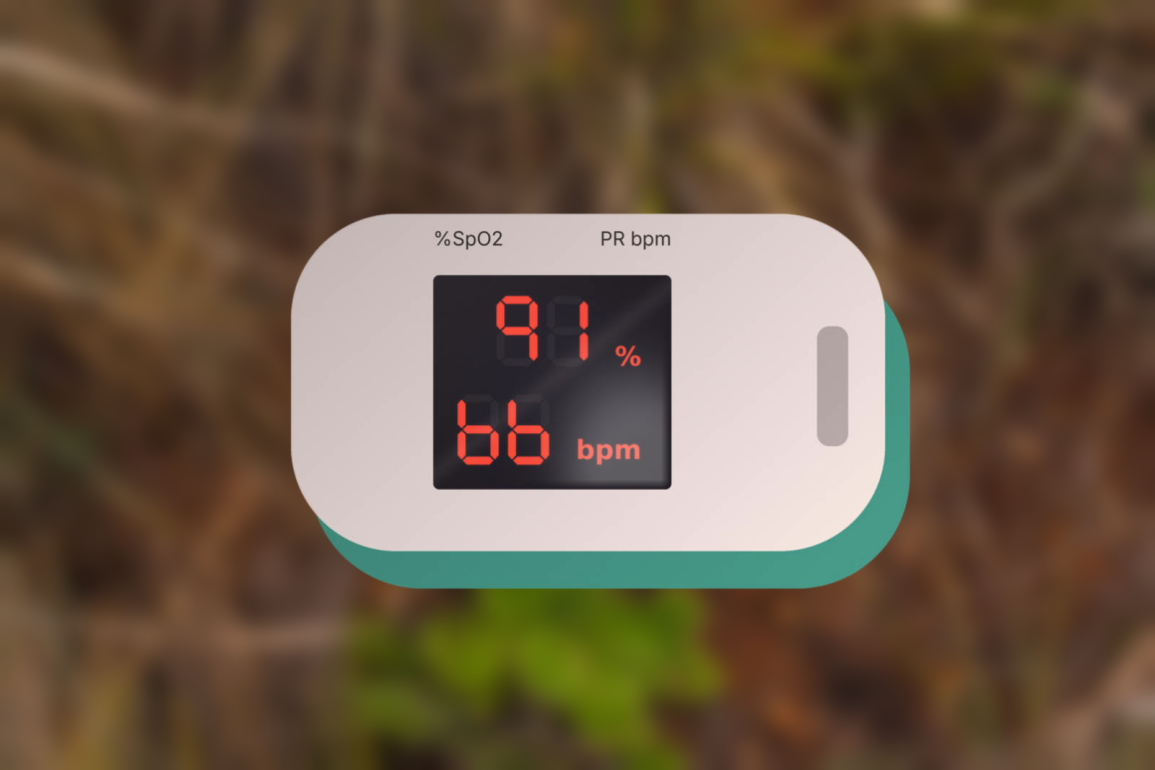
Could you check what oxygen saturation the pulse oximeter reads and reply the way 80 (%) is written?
91 (%)
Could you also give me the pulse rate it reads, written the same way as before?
66 (bpm)
